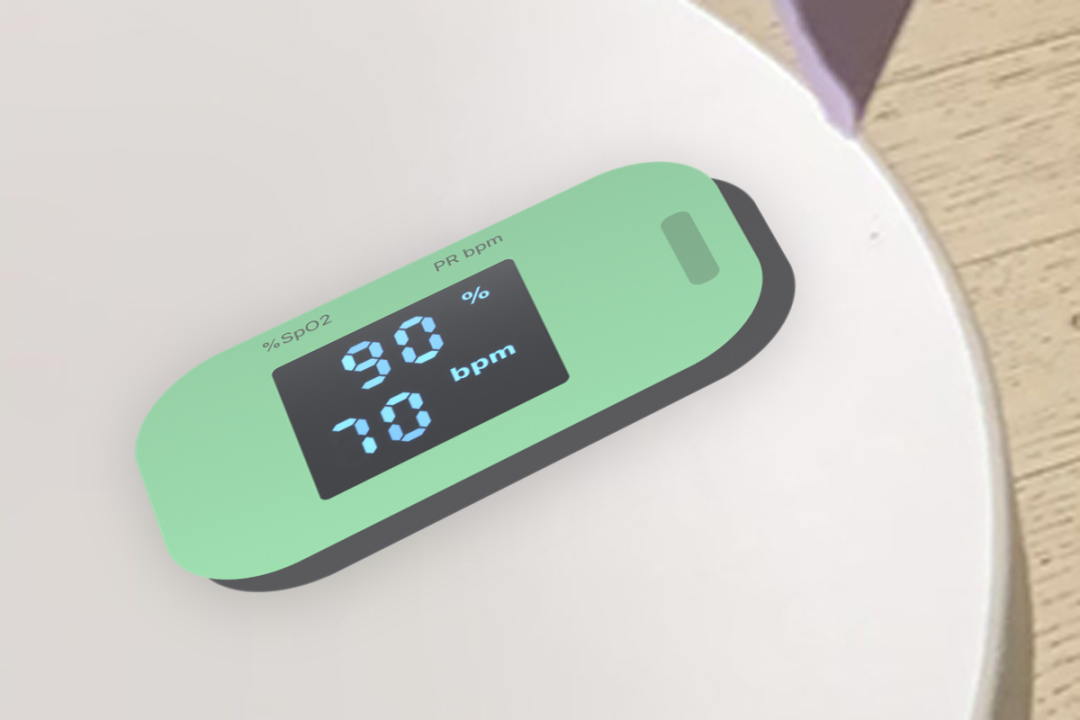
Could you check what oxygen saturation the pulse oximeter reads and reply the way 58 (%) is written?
90 (%)
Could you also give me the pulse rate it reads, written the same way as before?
70 (bpm)
